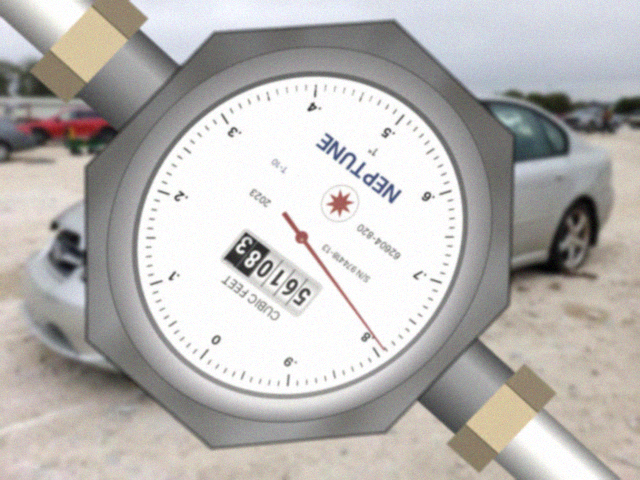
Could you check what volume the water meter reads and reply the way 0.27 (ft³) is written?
561082.79 (ft³)
